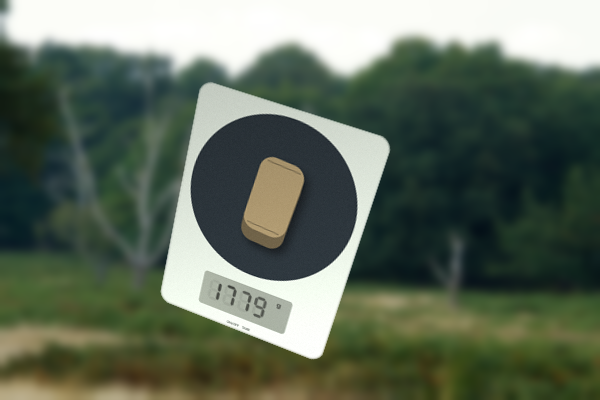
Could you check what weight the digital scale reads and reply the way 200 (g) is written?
1779 (g)
